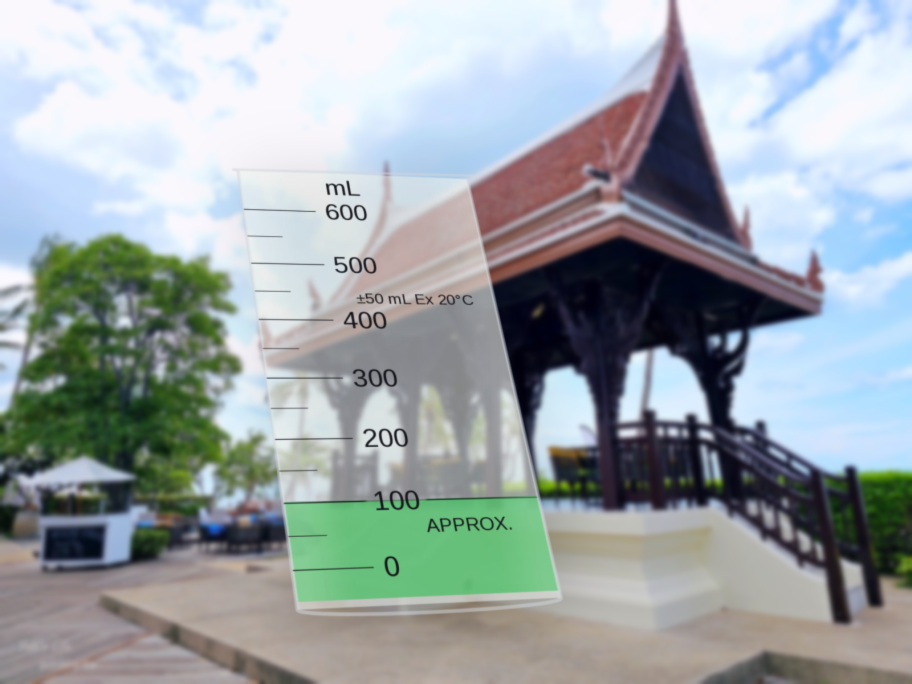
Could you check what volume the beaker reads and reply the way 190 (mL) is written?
100 (mL)
